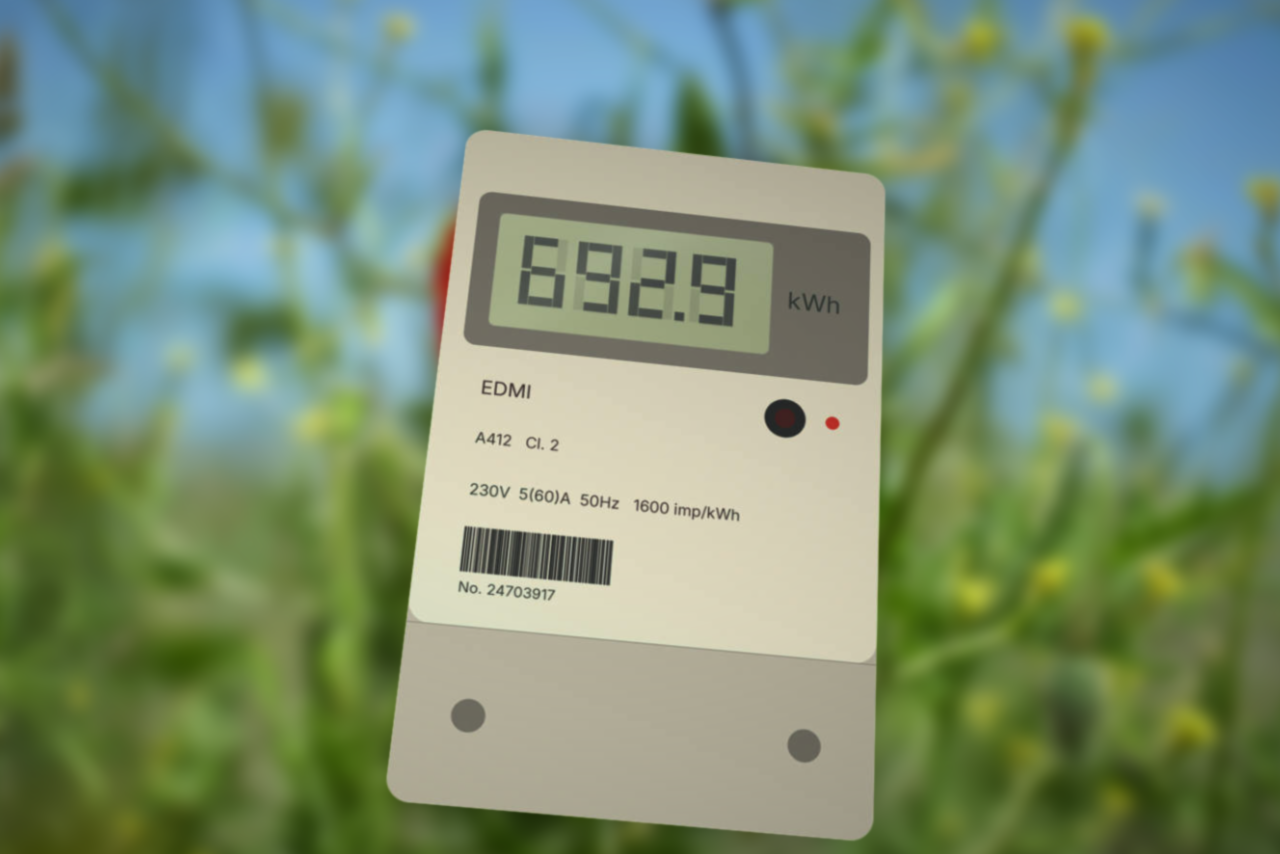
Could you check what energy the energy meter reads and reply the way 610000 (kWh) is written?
692.9 (kWh)
